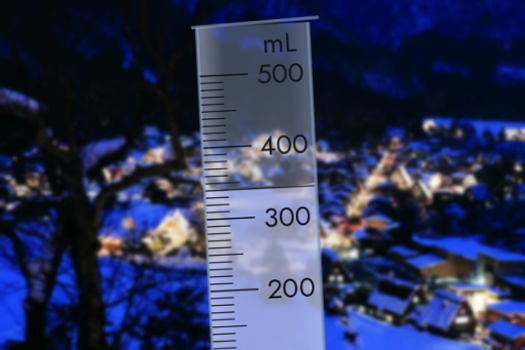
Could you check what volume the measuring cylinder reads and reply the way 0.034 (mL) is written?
340 (mL)
